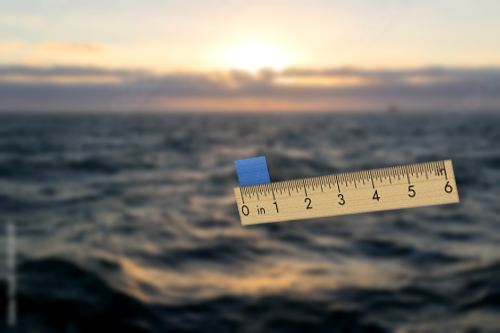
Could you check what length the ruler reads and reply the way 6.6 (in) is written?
1 (in)
